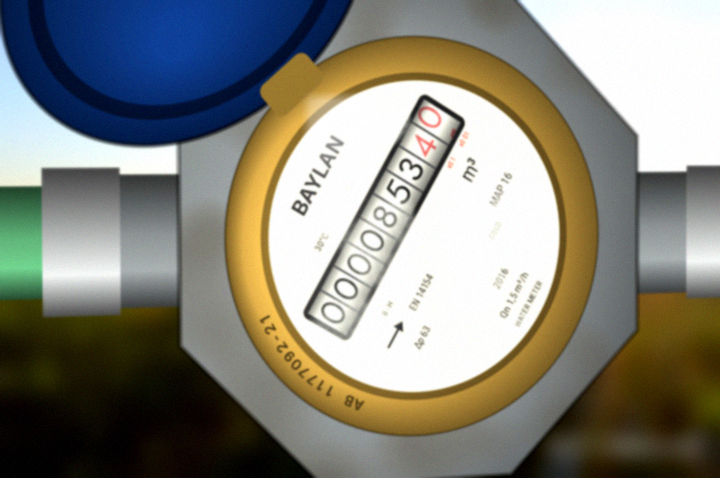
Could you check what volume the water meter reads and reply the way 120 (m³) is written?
853.40 (m³)
